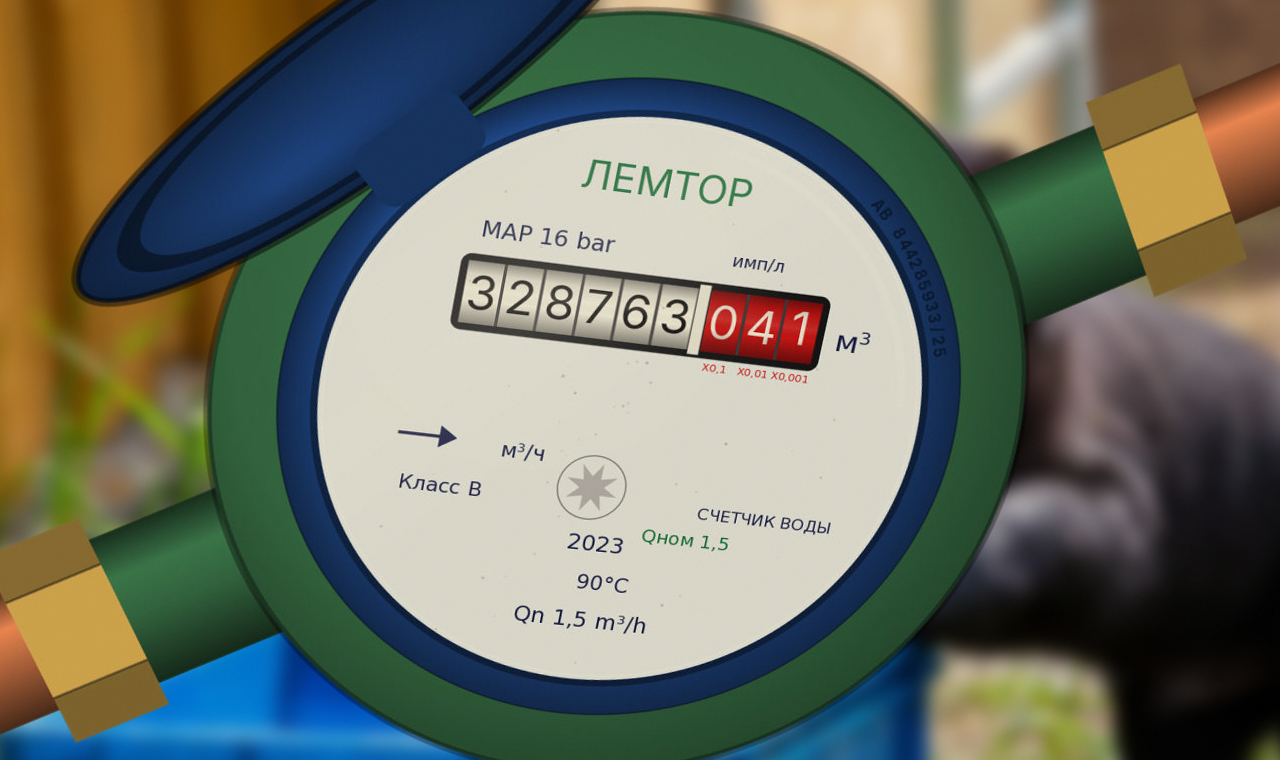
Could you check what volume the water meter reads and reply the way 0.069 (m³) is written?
328763.041 (m³)
